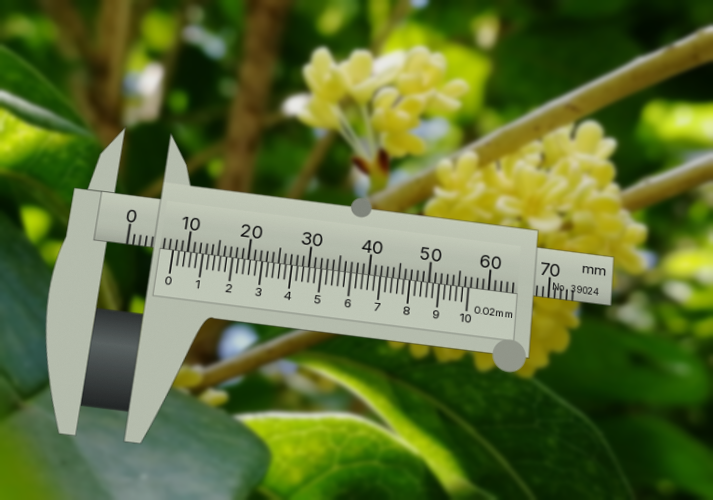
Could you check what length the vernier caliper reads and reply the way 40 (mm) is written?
7.6 (mm)
